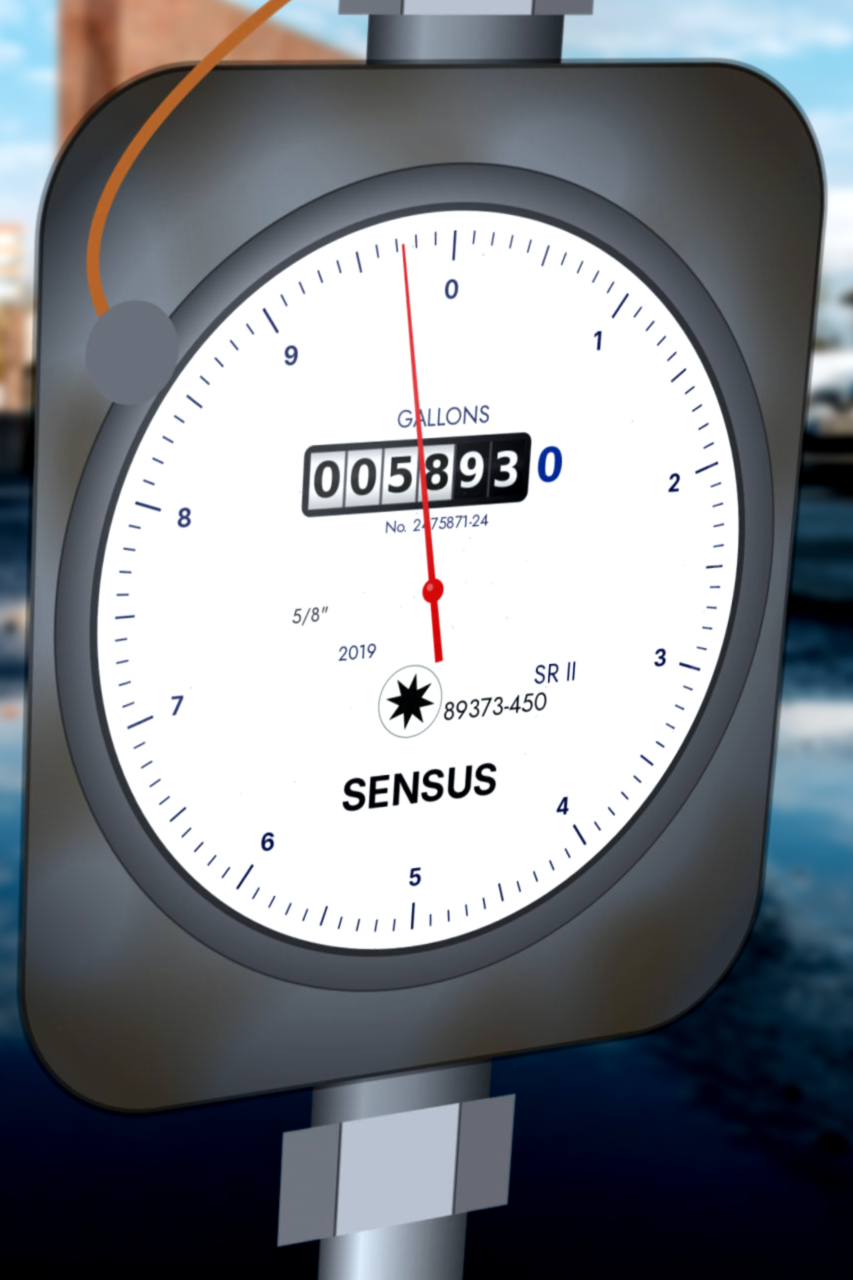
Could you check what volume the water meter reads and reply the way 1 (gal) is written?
58929.7 (gal)
